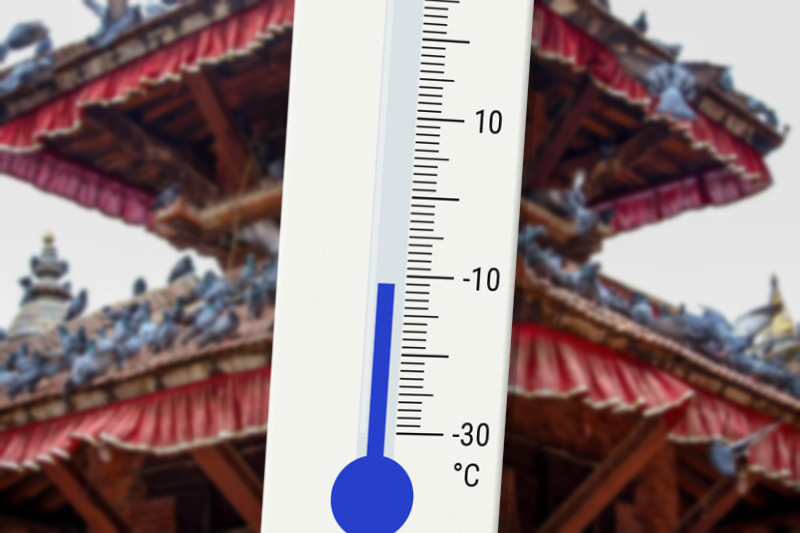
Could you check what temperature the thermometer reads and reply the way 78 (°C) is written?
-11 (°C)
